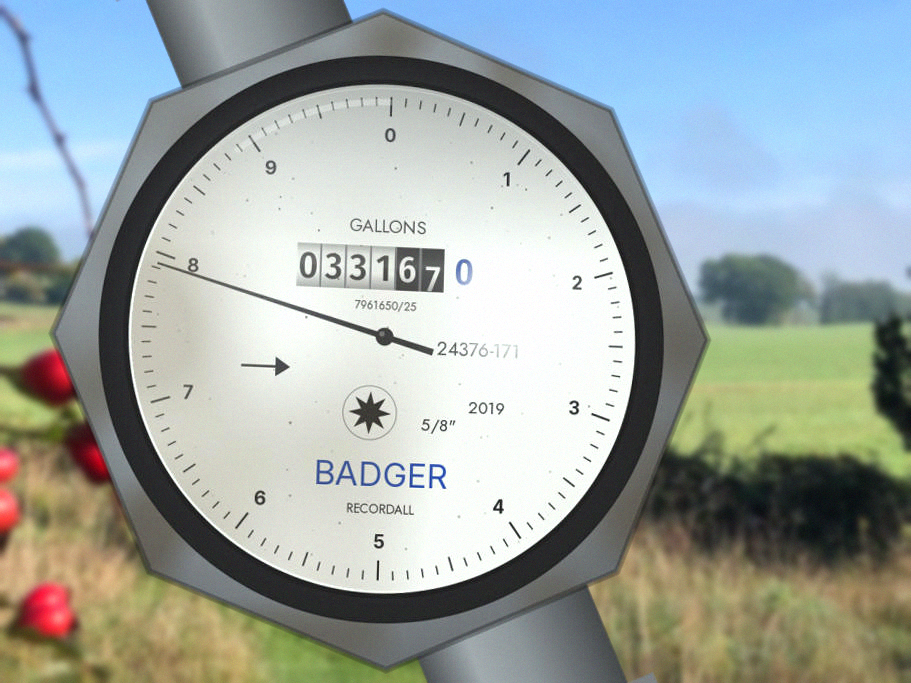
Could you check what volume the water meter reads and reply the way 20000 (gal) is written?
331667.9 (gal)
